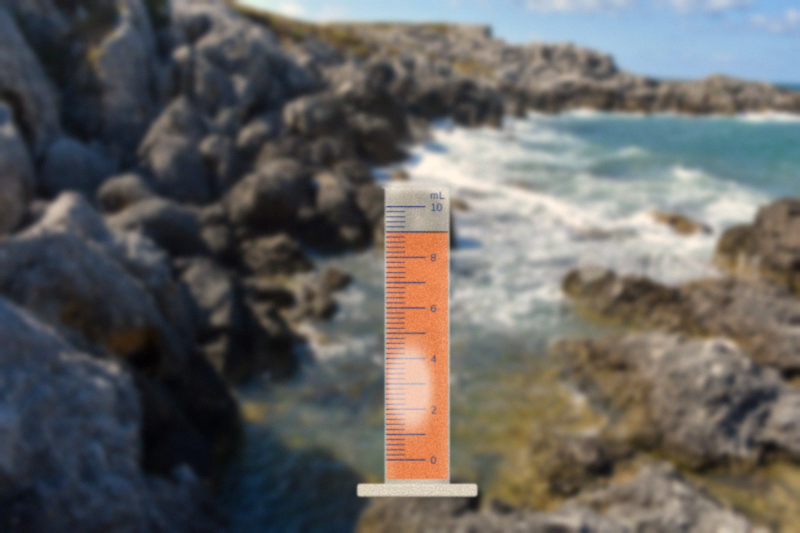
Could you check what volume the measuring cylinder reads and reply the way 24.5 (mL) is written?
9 (mL)
